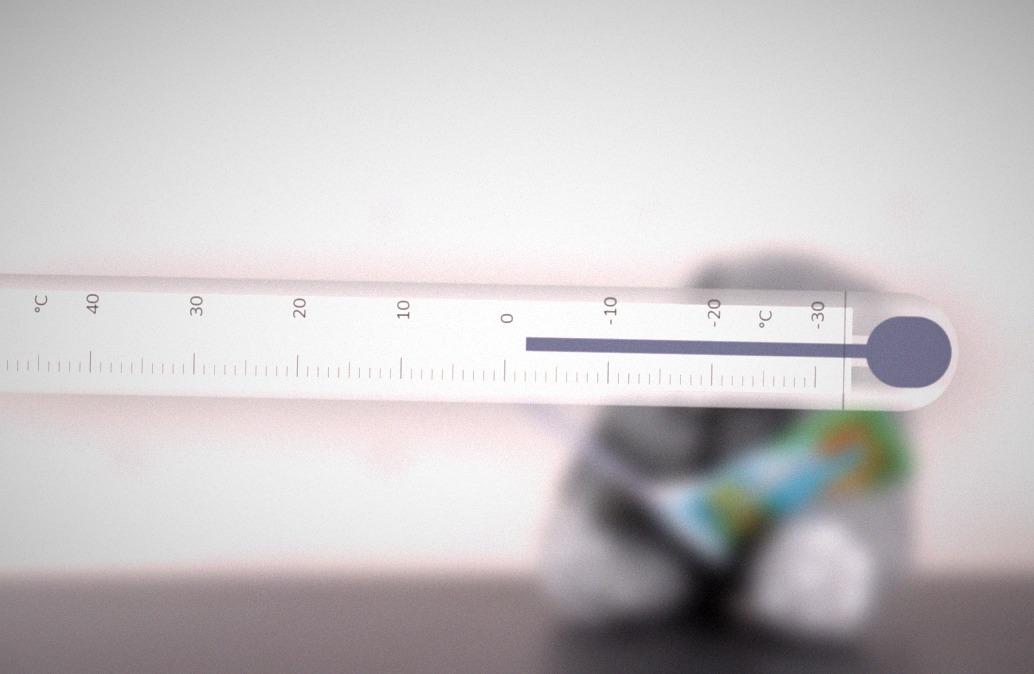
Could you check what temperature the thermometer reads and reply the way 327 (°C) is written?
-2 (°C)
